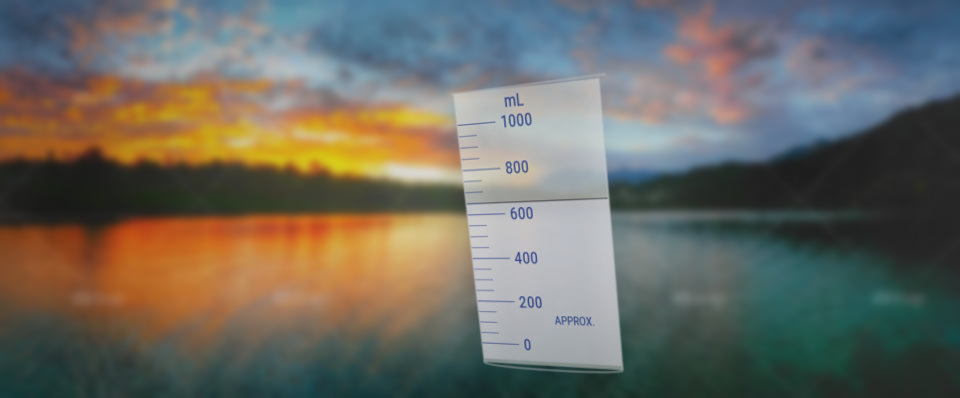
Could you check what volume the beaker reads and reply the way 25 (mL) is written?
650 (mL)
